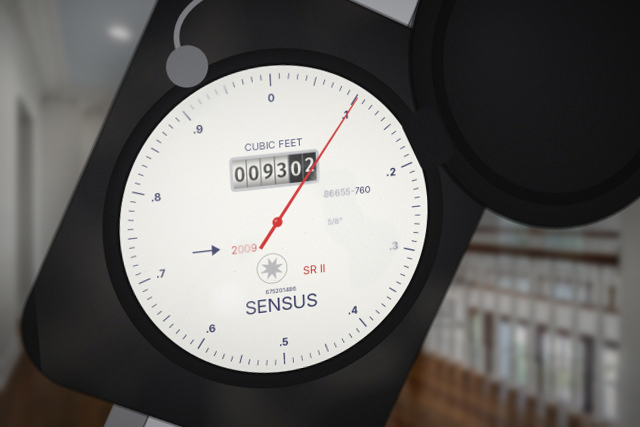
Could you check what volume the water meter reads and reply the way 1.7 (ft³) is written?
9302.10 (ft³)
